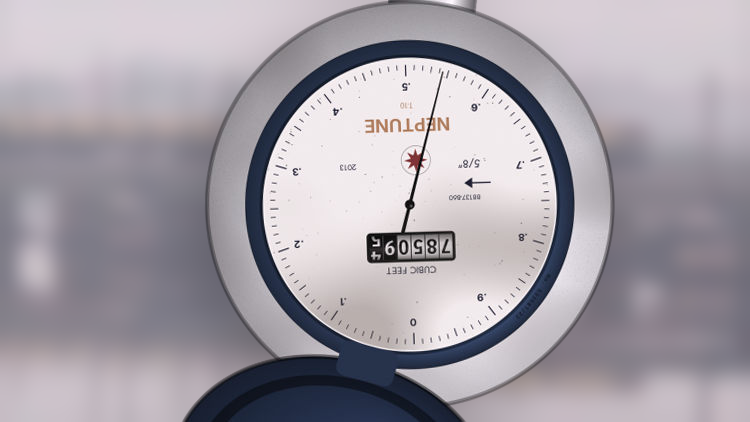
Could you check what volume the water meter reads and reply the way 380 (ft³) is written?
785094.54 (ft³)
